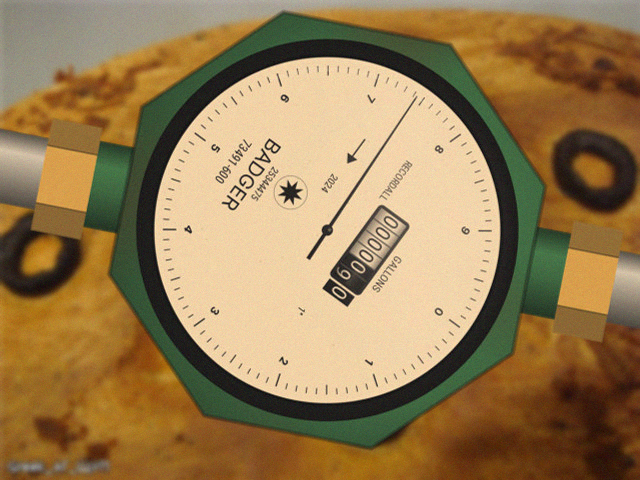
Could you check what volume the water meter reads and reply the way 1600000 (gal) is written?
87.4 (gal)
